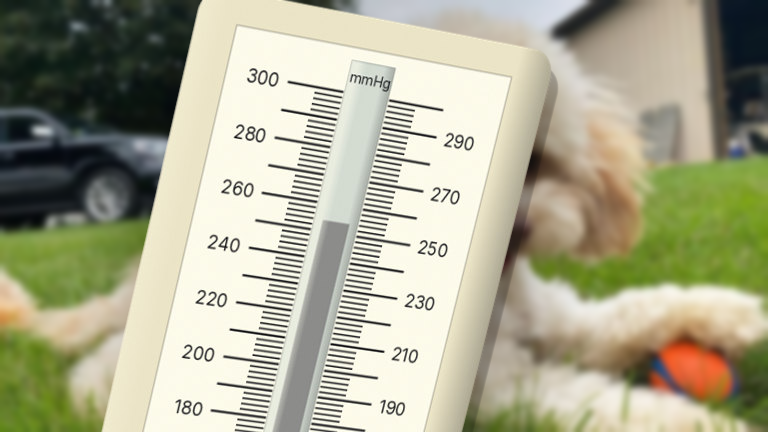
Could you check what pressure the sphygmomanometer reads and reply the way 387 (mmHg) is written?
254 (mmHg)
